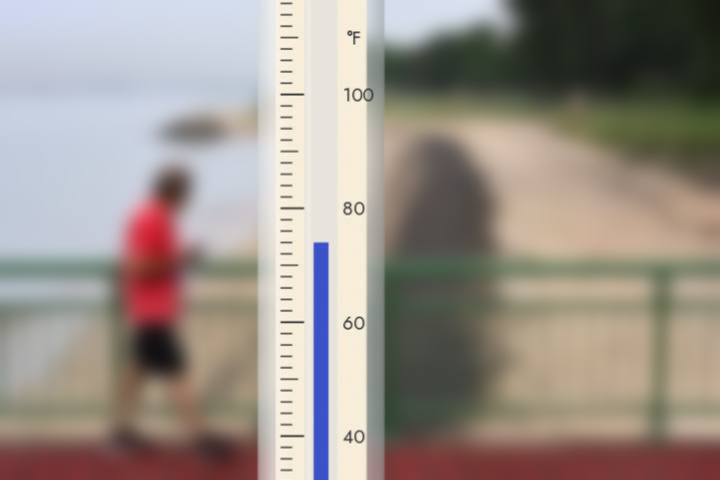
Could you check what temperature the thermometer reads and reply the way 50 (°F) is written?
74 (°F)
